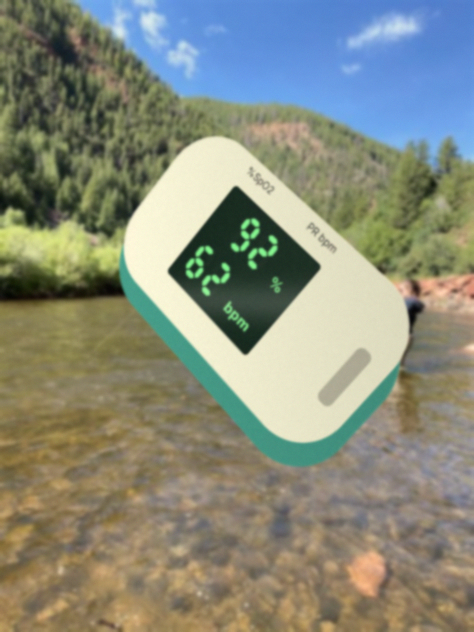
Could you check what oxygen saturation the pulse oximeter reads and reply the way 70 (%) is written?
92 (%)
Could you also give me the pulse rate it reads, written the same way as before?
62 (bpm)
